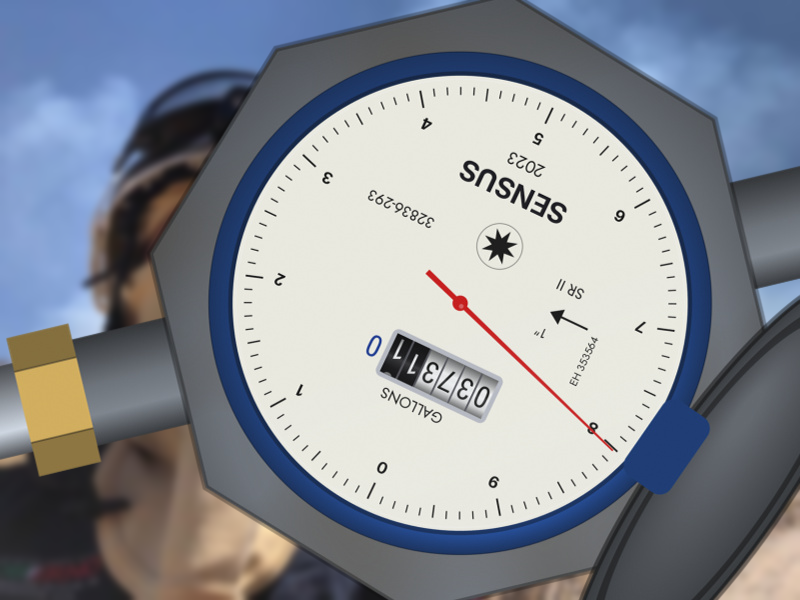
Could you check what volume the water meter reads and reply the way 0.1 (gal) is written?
373108.0 (gal)
